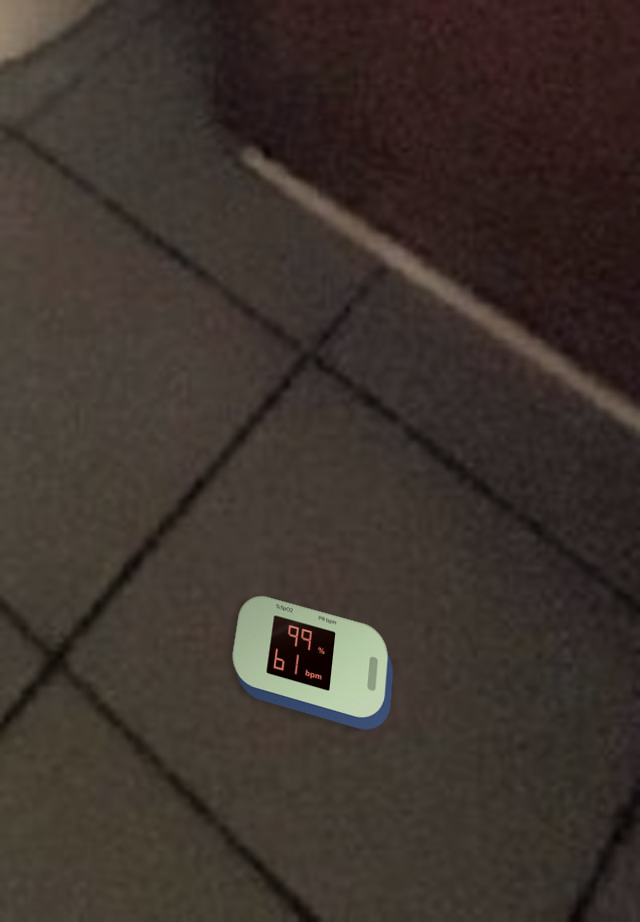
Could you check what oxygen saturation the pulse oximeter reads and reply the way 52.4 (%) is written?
99 (%)
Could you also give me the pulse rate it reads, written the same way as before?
61 (bpm)
